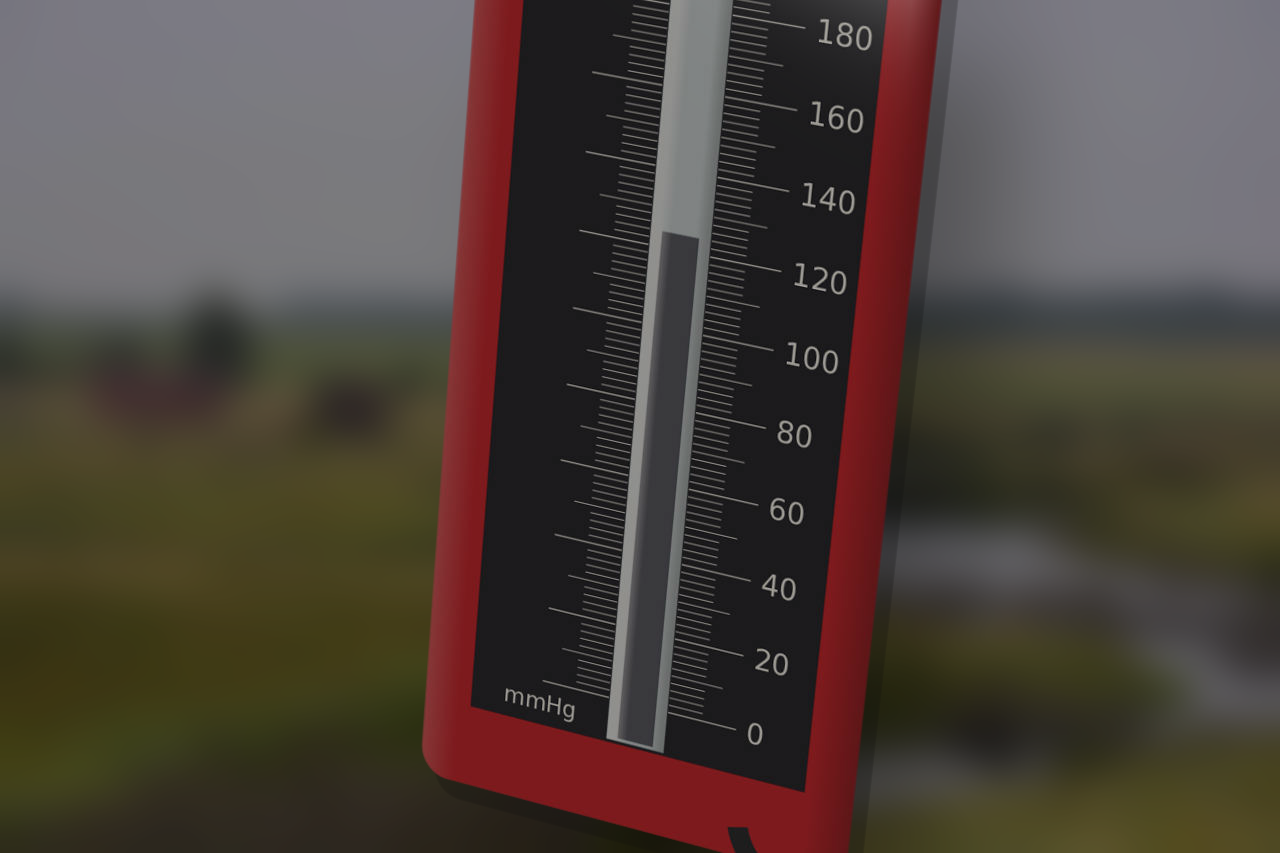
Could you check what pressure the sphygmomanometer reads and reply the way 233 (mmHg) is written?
124 (mmHg)
